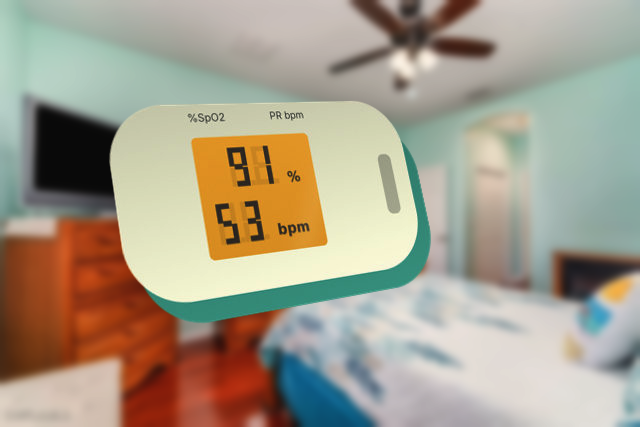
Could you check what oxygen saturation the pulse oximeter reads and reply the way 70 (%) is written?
91 (%)
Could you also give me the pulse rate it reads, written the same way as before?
53 (bpm)
